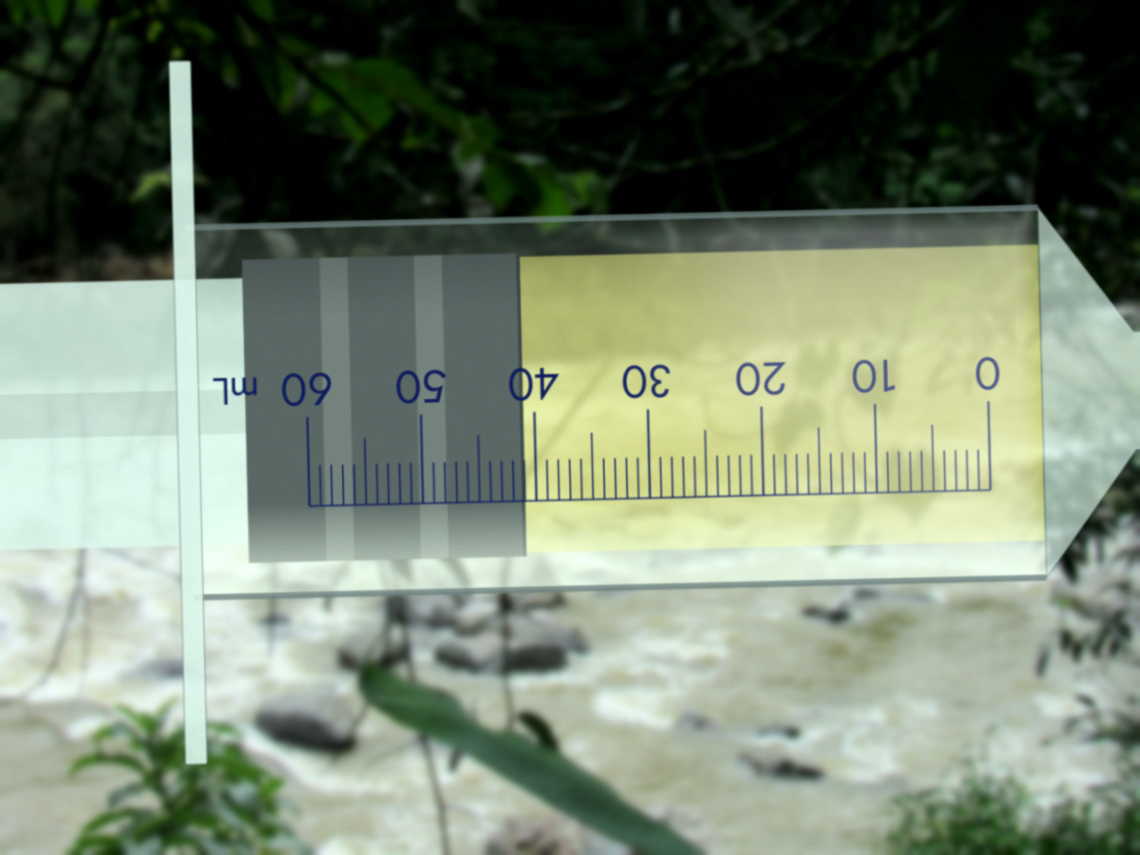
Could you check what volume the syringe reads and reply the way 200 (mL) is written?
41 (mL)
